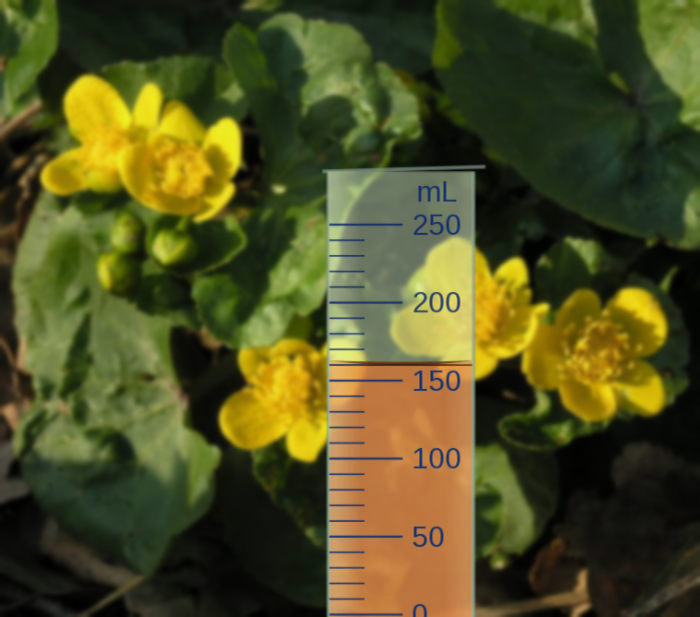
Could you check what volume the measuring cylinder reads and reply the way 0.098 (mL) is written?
160 (mL)
